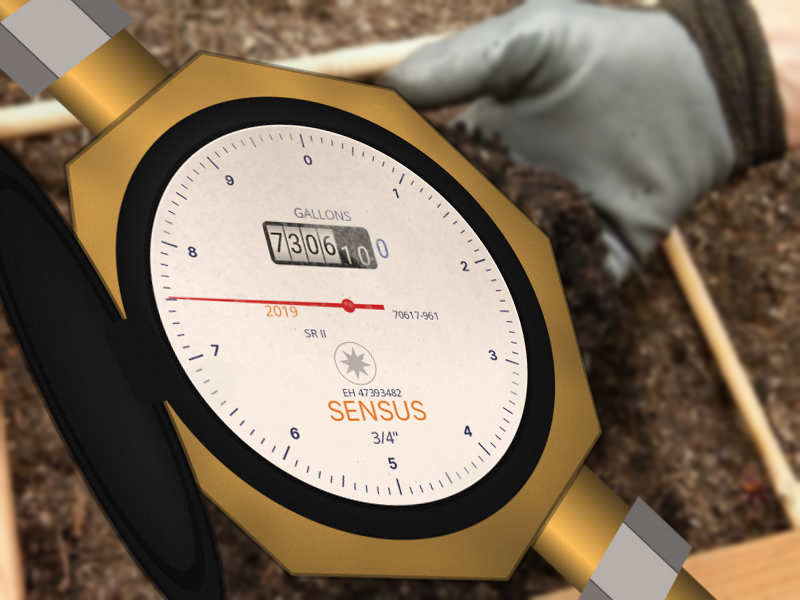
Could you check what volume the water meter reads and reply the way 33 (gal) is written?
7306097.5 (gal)
